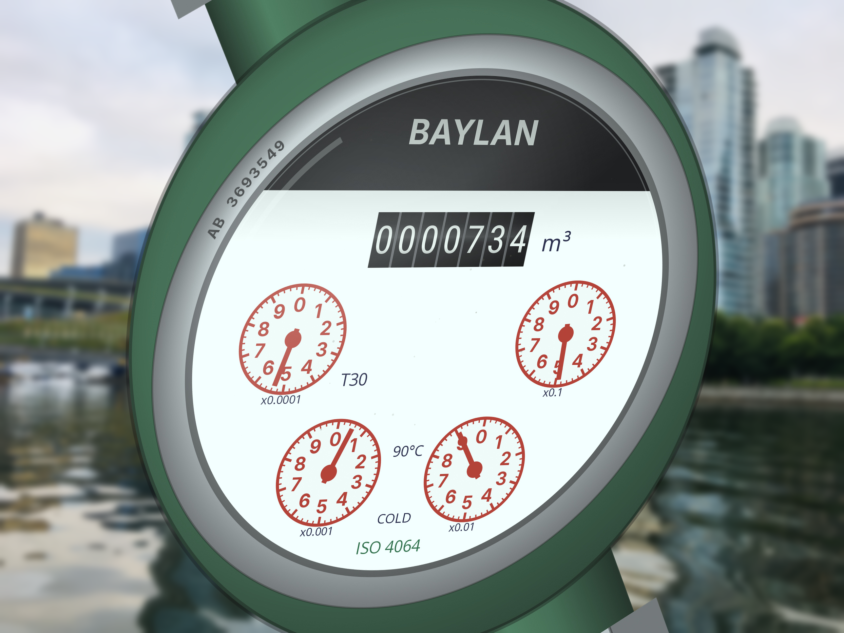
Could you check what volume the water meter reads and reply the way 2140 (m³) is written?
734.4905 (m³)
